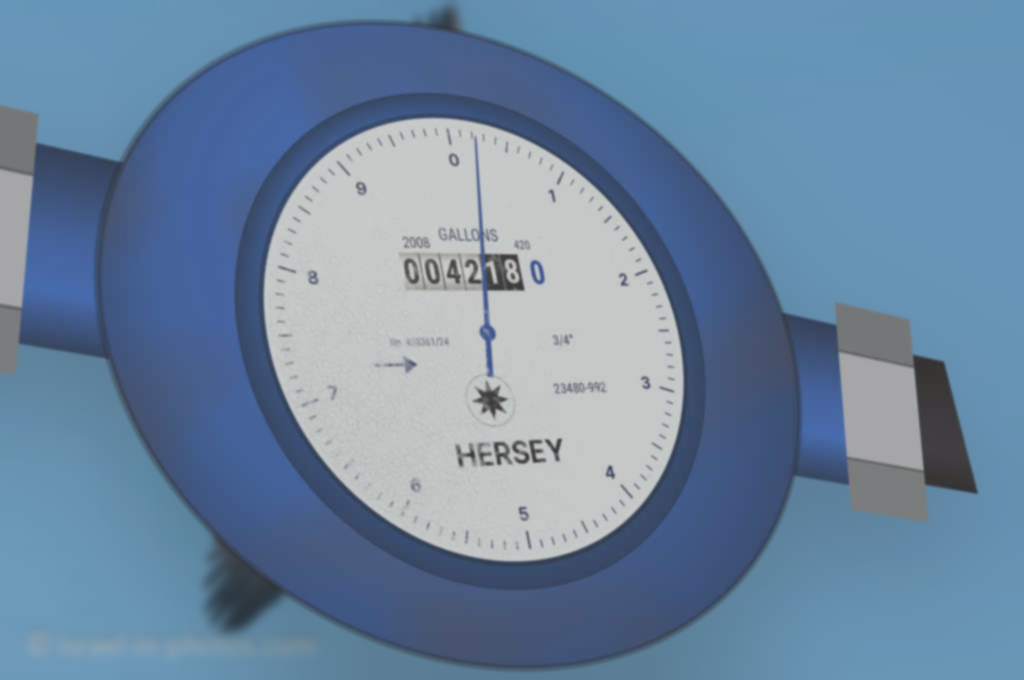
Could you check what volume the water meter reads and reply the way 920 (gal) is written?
42180.2 (gal)
